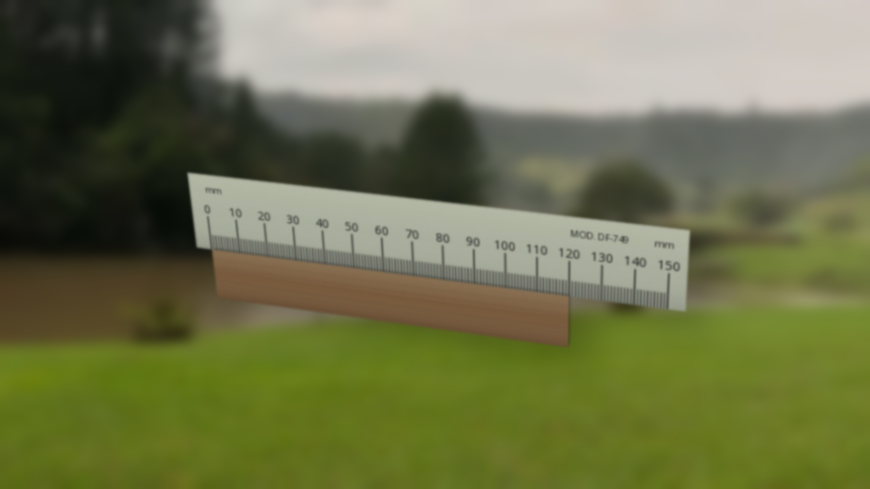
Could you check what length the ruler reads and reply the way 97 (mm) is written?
120 (mm)
